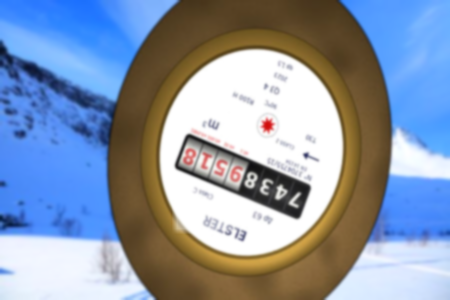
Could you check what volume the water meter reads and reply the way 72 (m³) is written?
7438.9518 (m³)
